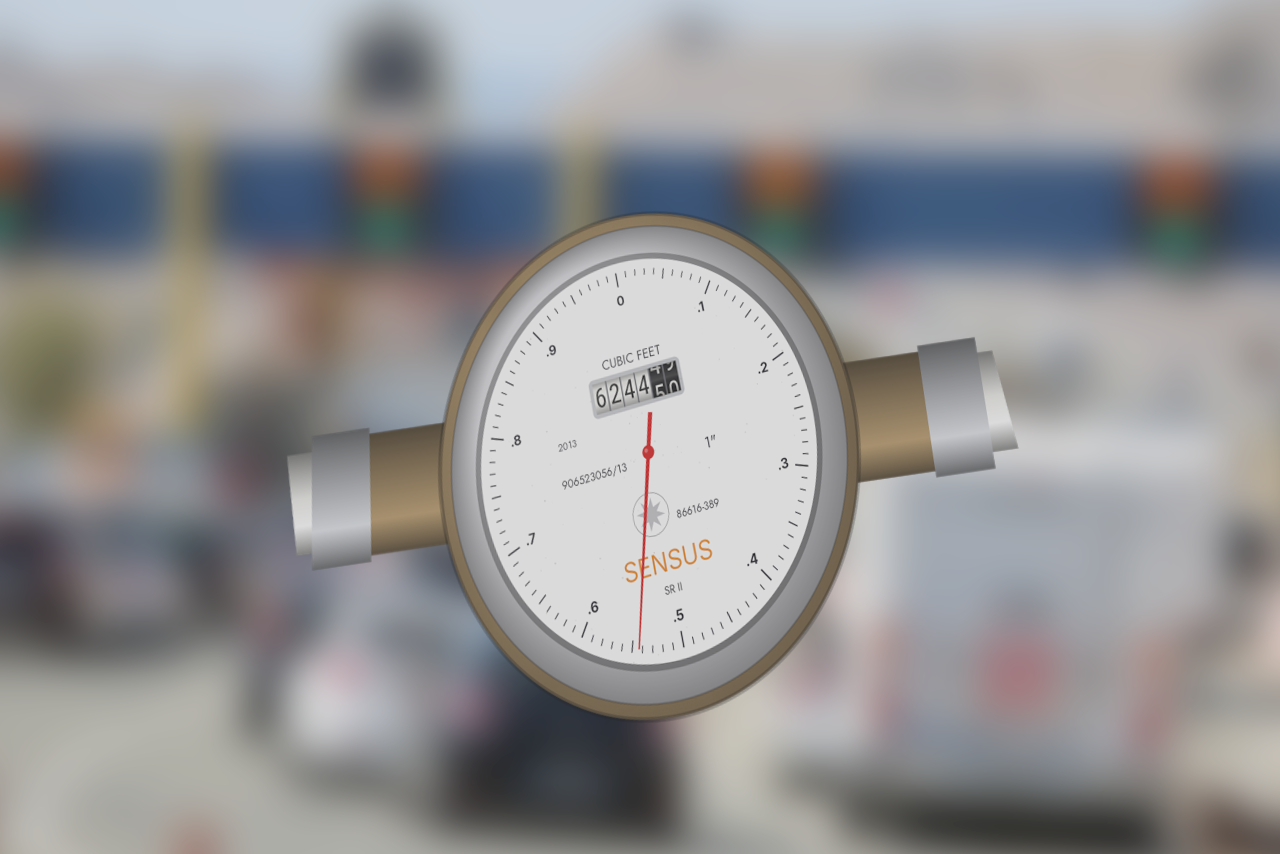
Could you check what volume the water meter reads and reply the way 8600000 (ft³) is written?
624449.54 (ft³)
